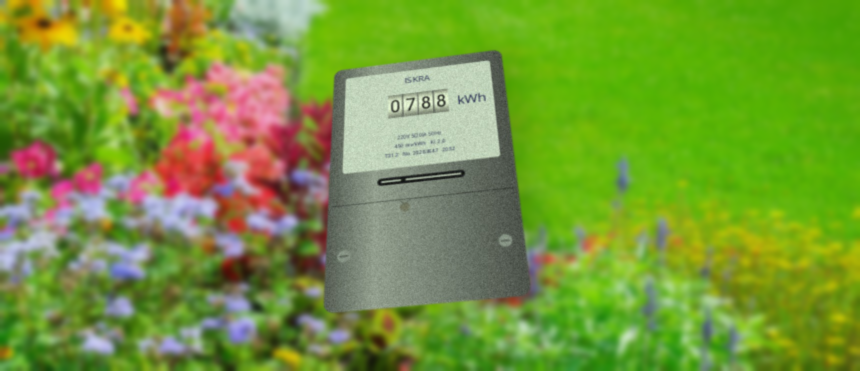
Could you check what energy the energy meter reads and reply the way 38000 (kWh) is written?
788 (kWh)
